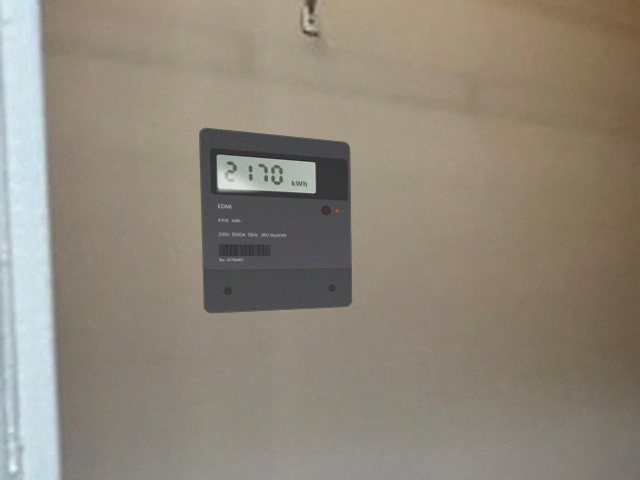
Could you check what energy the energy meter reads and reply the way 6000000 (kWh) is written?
2170 (kWh)
